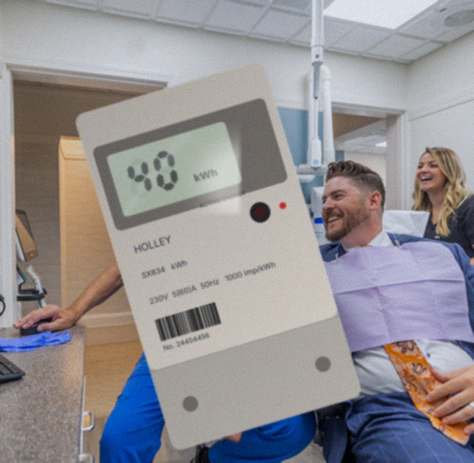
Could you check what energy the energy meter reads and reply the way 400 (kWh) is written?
40 (kWh)
